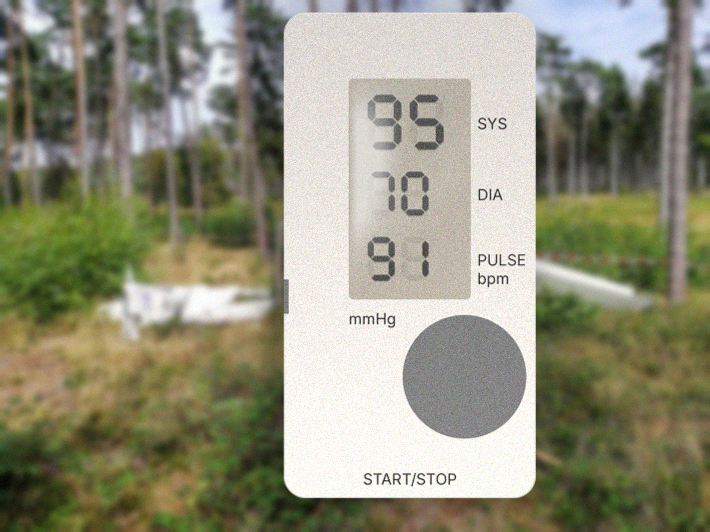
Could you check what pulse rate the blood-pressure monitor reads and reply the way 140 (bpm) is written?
91 (bpm)
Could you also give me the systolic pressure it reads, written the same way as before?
95 (mmHg)
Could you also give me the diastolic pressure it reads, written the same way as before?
70 (mmHg)
